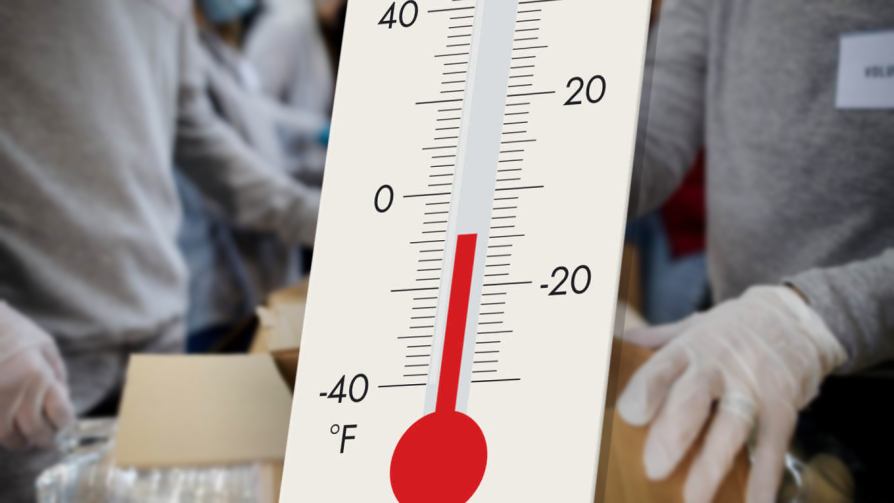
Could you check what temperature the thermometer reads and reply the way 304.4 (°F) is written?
-9 (°F)
